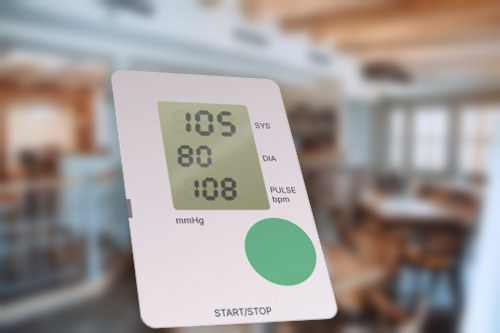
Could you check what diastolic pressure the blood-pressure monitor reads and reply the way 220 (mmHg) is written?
80 (mmHg)
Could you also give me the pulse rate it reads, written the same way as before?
108 (bpm)
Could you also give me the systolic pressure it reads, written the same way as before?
105 (mmHg)
